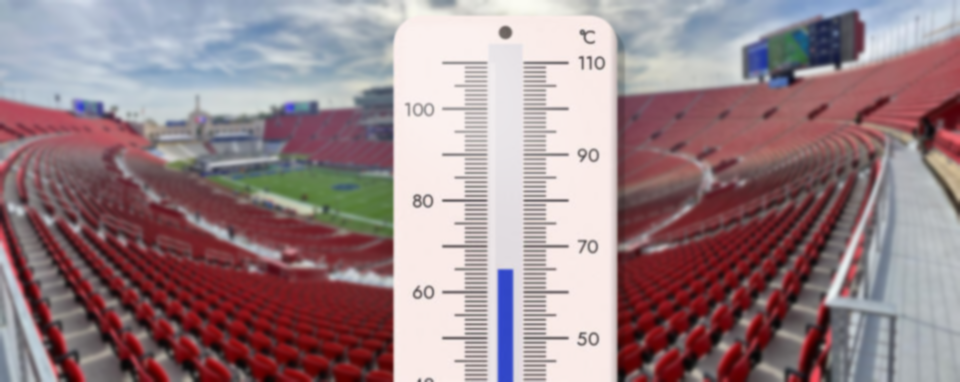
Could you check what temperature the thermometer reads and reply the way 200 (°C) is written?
65 (°C)
